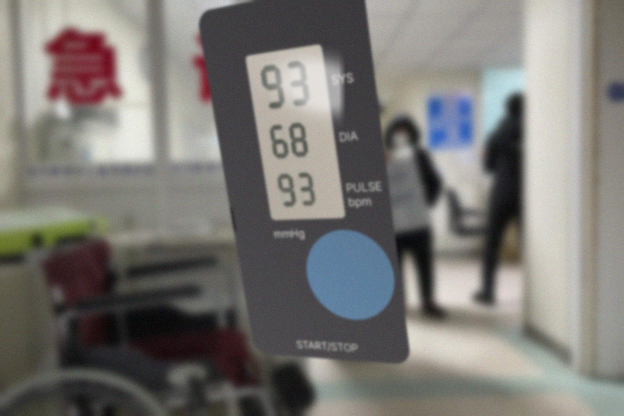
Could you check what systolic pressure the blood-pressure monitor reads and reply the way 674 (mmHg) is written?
93 (mmHg)
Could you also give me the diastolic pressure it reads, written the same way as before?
68 (mmHg)
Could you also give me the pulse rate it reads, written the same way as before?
93 (bpm)
